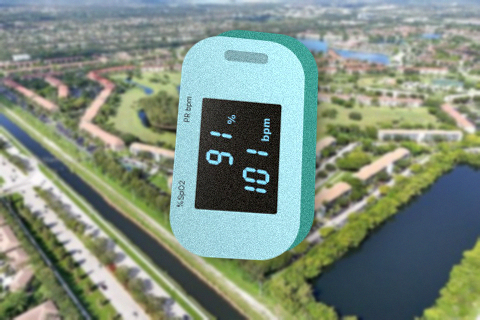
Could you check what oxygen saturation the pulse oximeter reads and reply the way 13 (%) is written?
91 (%)
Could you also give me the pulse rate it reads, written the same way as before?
101 (bpm)
